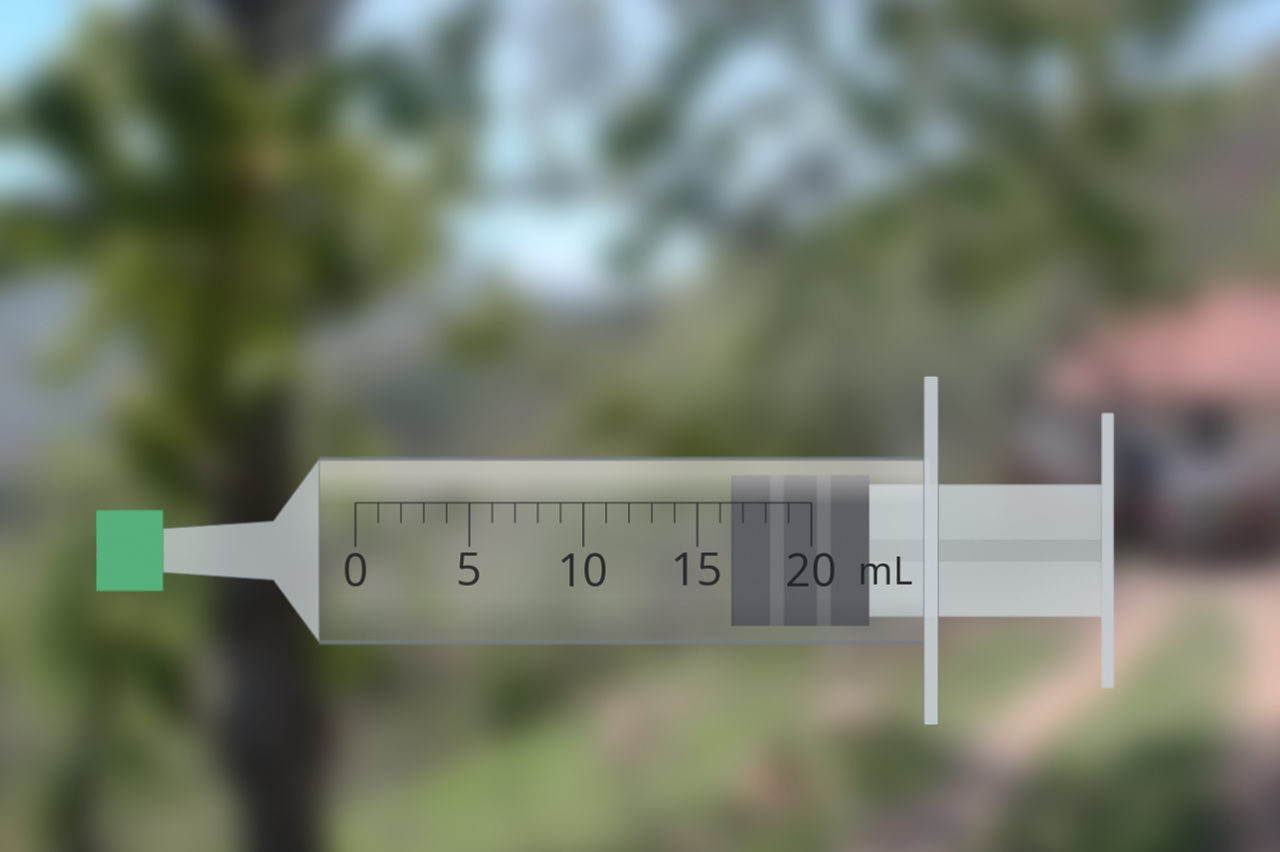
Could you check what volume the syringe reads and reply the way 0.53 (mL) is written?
16.5 (mL)
